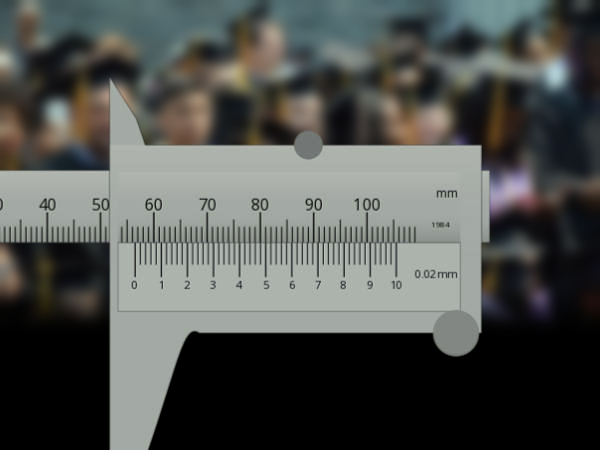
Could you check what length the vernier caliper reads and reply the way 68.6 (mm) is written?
56.5 (mm)
